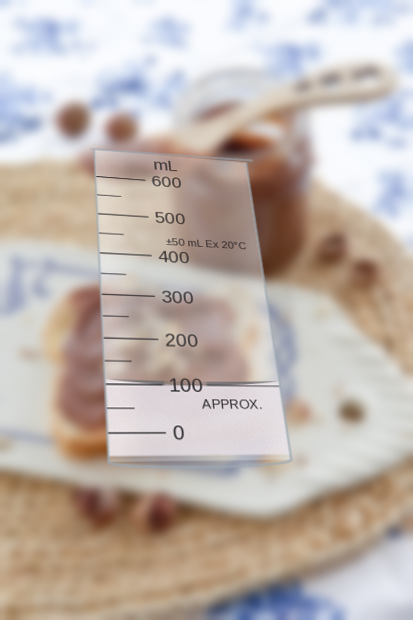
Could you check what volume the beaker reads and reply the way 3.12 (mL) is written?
100 (mL)
